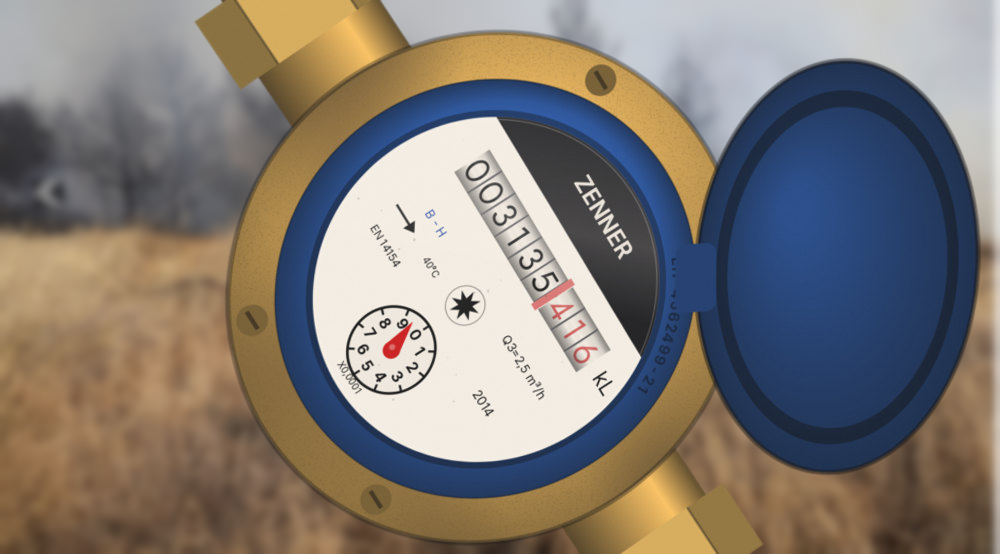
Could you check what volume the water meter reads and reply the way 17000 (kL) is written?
3135.4159 (kL)
